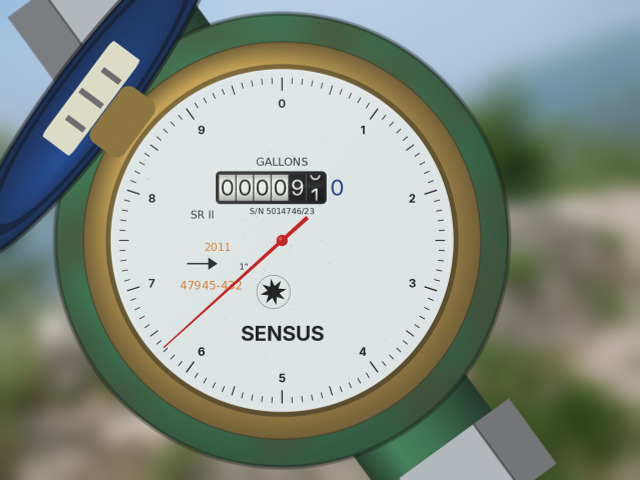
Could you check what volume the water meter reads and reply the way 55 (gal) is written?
906.3 (gal)
